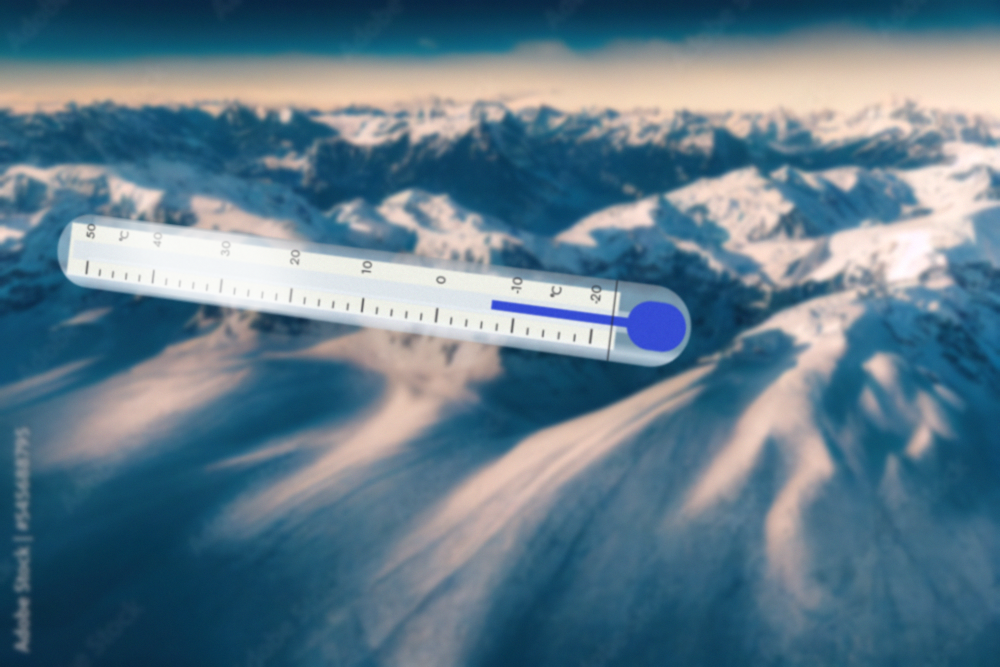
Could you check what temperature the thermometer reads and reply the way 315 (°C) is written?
-7 (°C)
